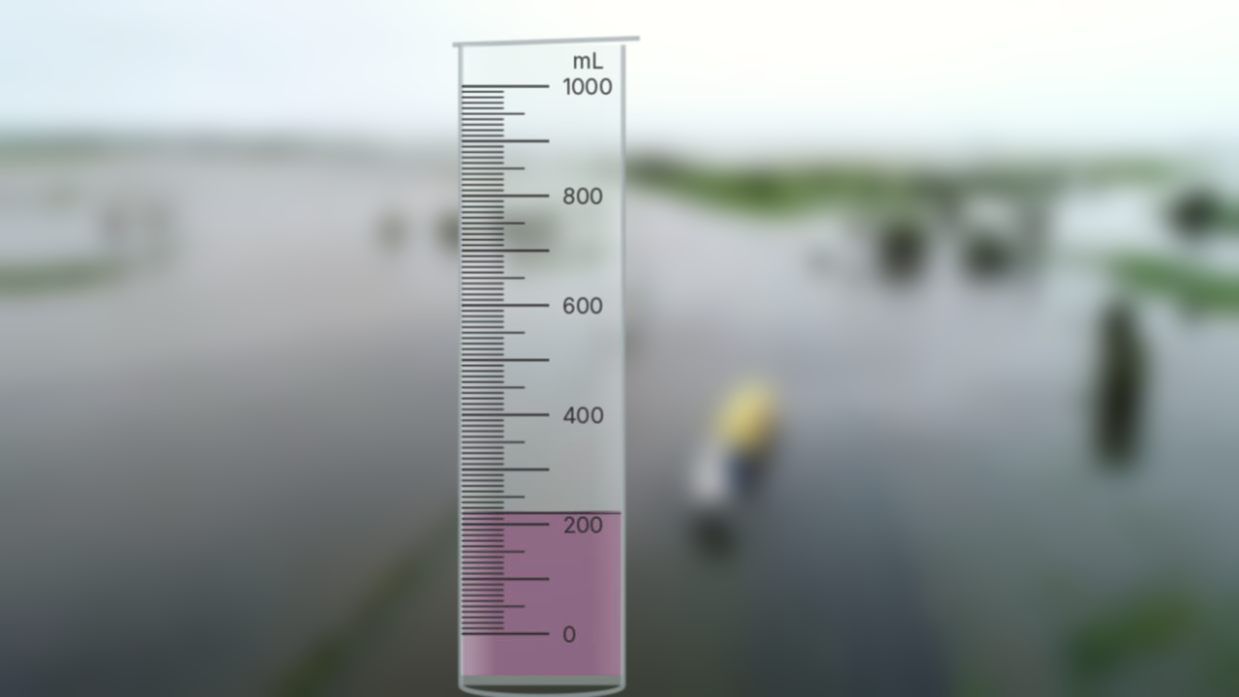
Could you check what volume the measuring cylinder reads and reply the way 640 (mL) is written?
220 (mL)
